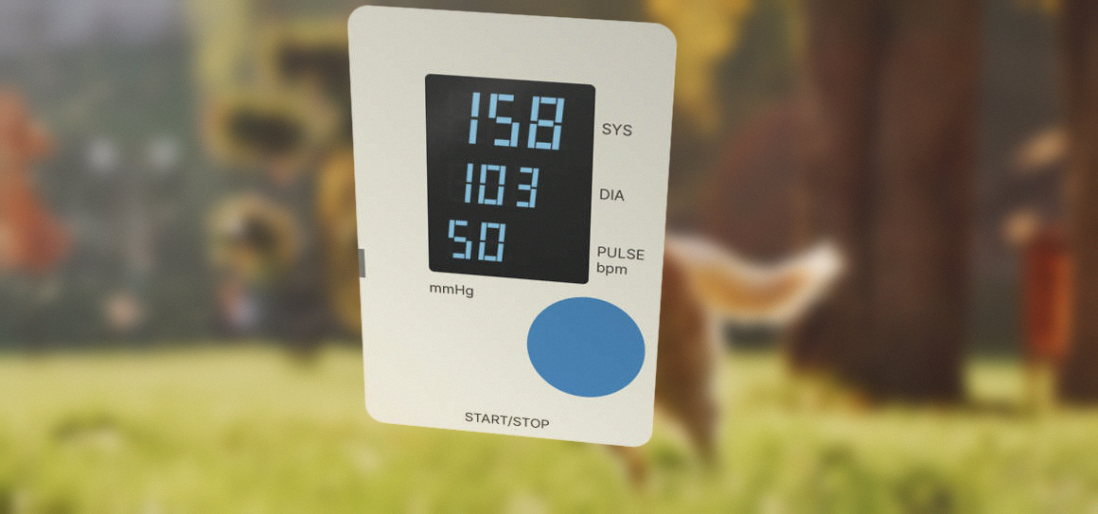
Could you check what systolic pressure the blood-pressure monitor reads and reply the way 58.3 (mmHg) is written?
158 (mmHg)
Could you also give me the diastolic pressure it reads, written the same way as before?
103 (mmHg)
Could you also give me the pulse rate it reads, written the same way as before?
50 (bpm)
